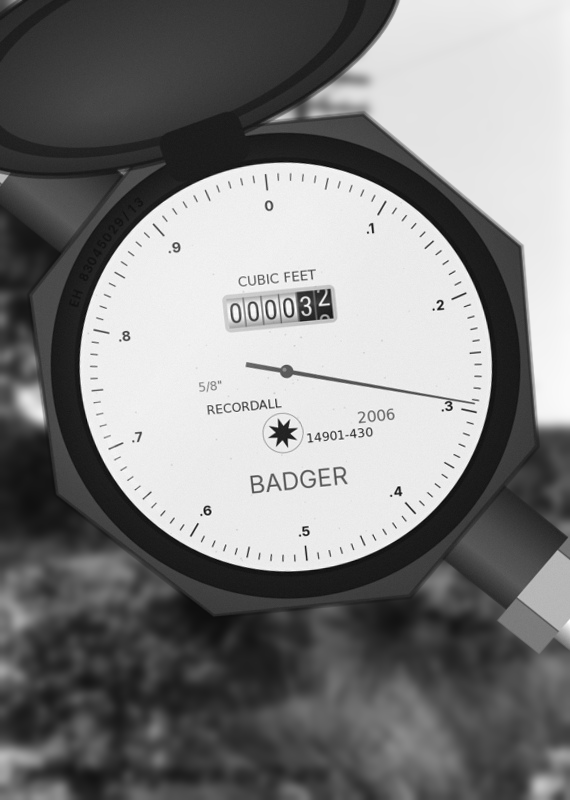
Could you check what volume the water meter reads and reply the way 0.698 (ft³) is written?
32.29 (ft³)
